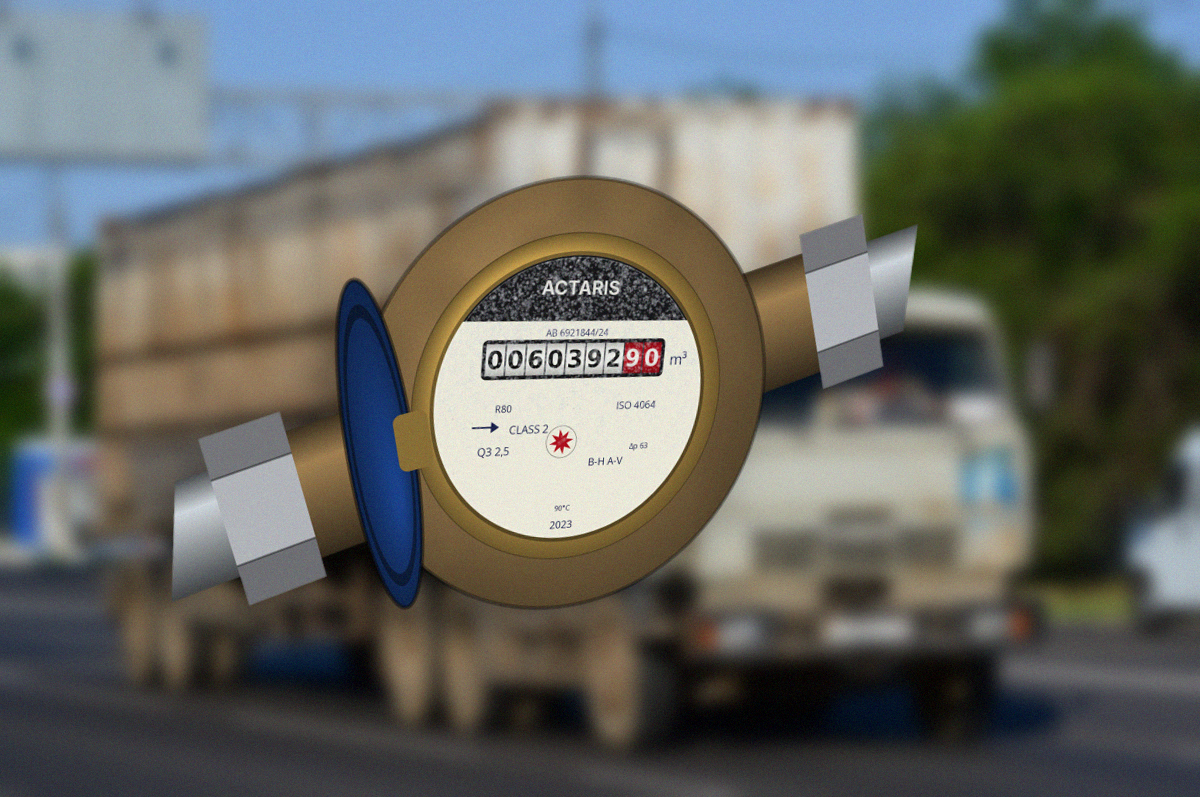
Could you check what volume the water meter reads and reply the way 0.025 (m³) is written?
60392.90 (m³)
